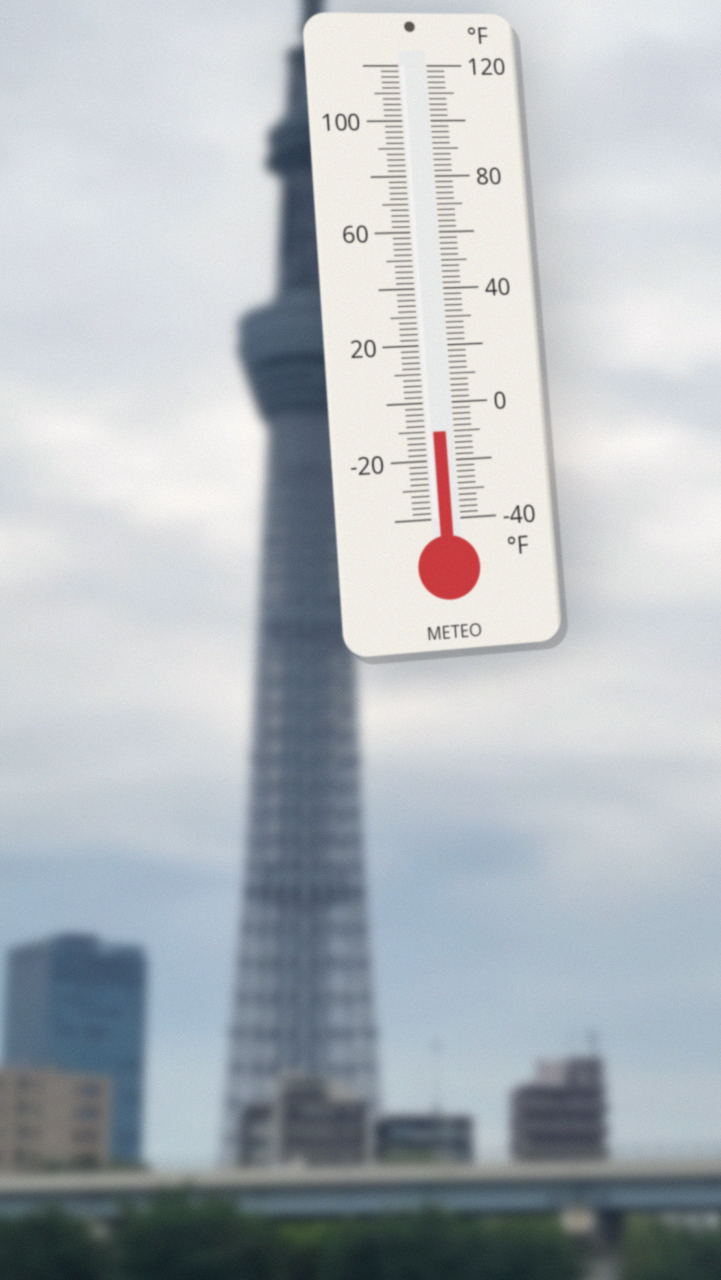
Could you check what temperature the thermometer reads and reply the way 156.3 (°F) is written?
-10 (°F)
